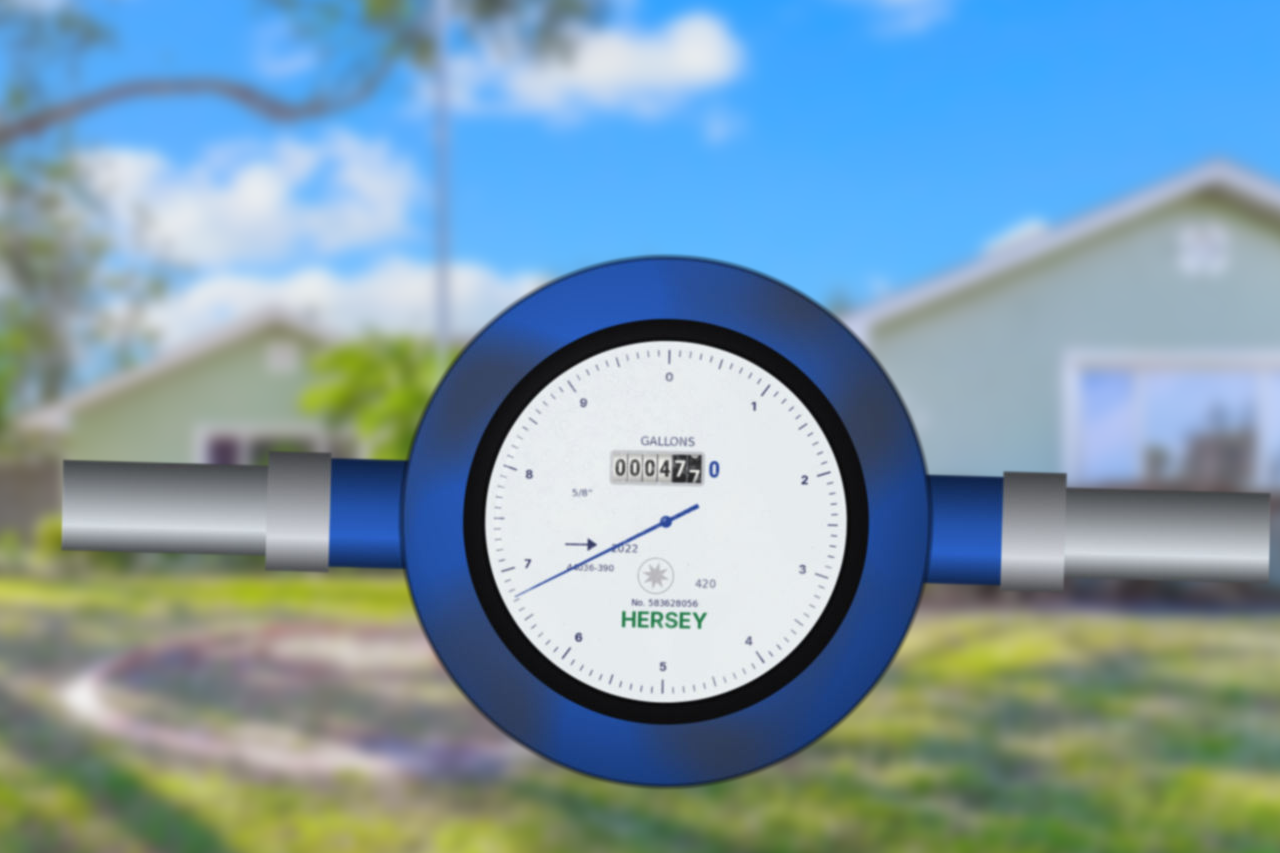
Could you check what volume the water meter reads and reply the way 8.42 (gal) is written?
4766.7 (gal)
